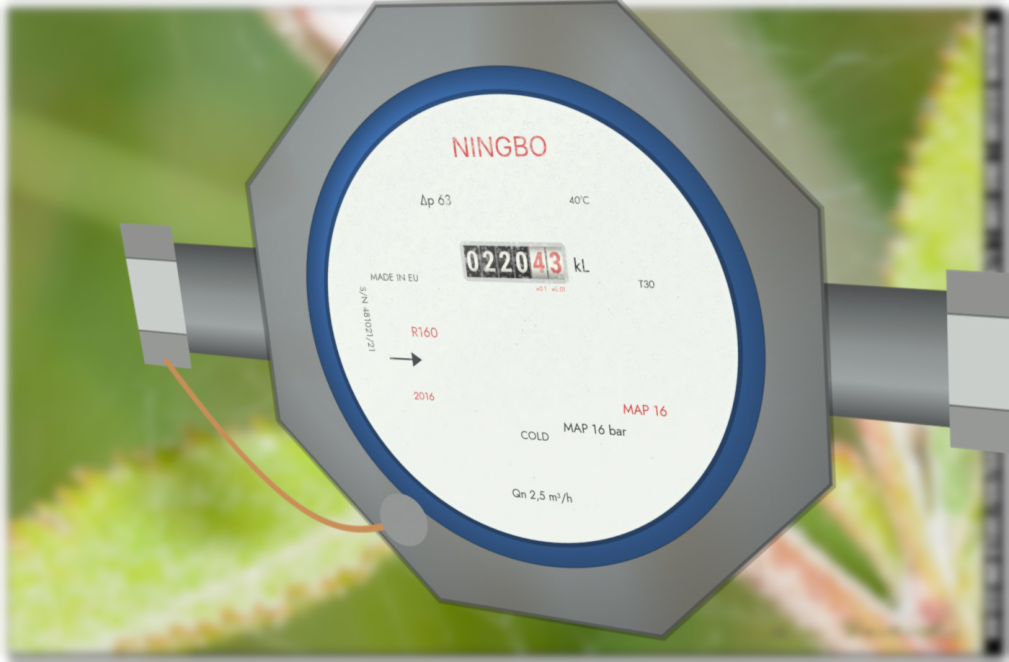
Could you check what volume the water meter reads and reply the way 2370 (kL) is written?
220.43 (kL)
